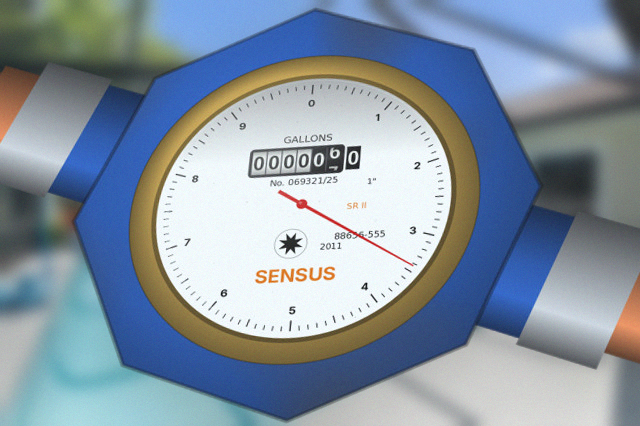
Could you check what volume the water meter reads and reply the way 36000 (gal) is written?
63.4 (gal)
